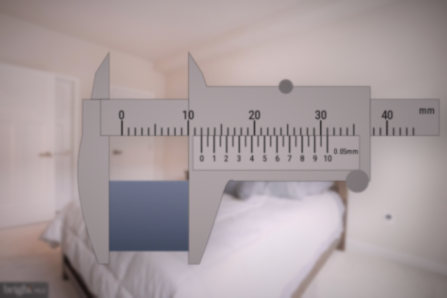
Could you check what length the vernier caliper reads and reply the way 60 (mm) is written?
12.0 (mm)
